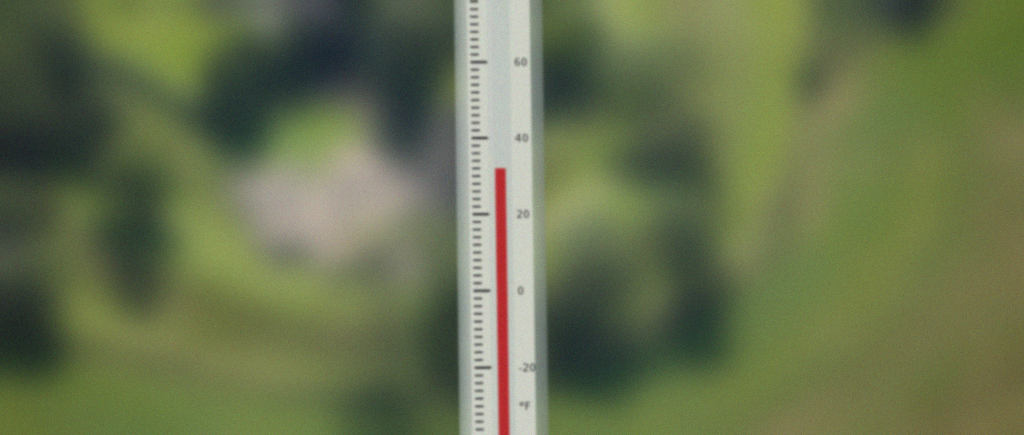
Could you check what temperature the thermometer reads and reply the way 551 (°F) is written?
32 (°F)
